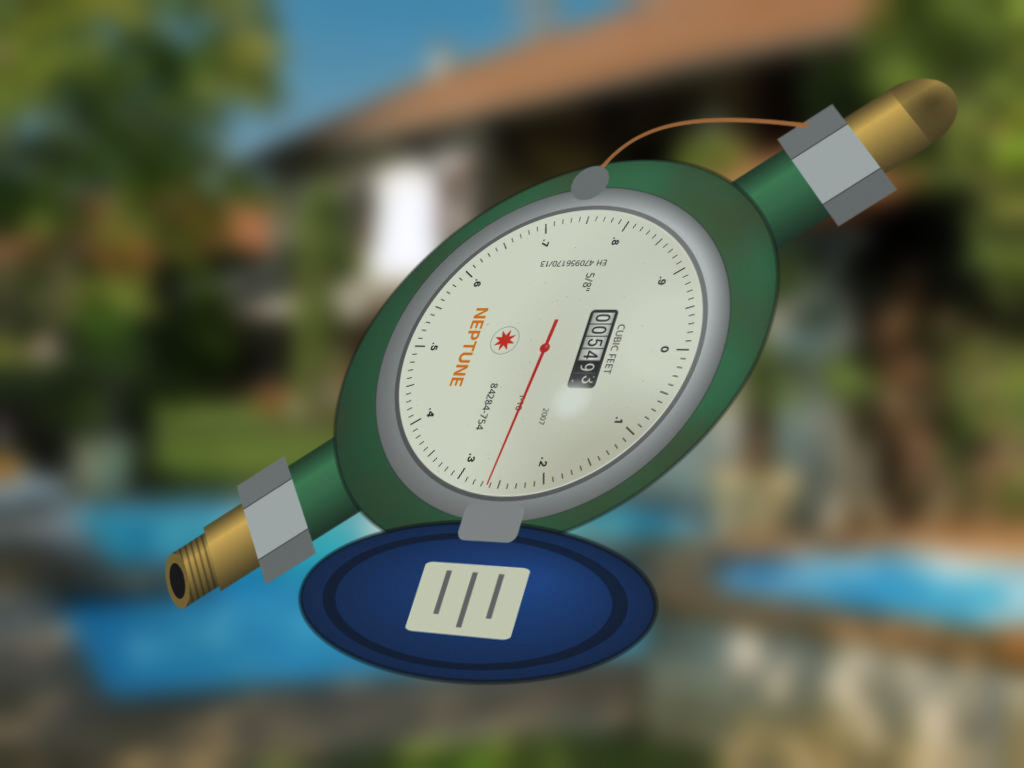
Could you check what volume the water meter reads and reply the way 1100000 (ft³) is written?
5493.26 (ft³)
